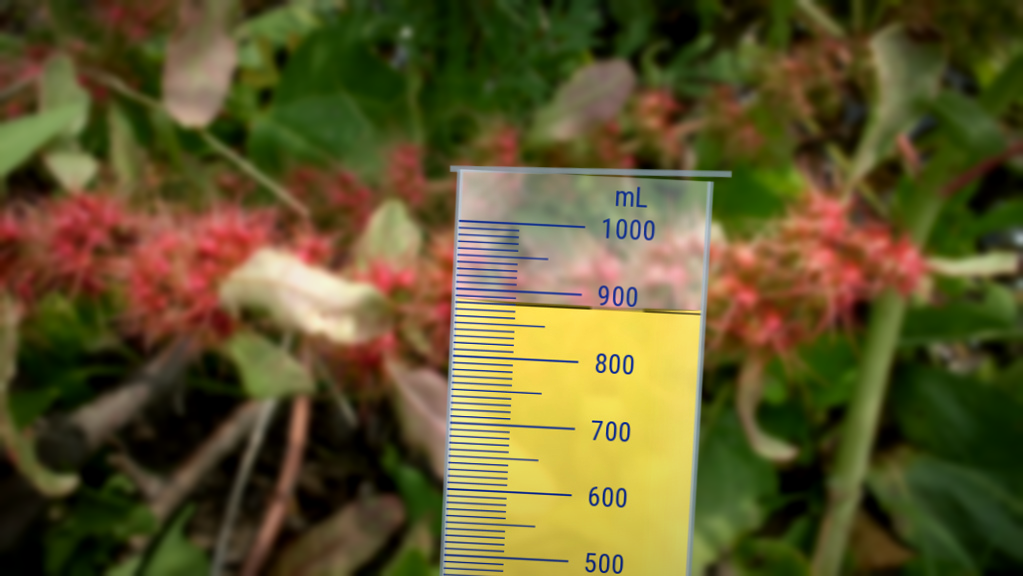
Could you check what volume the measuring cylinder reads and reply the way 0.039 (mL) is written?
880 (mL)
